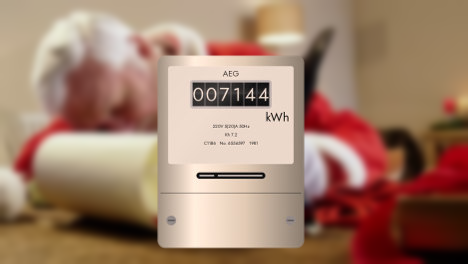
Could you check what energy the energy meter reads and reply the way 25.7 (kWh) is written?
7144 (kWh)
